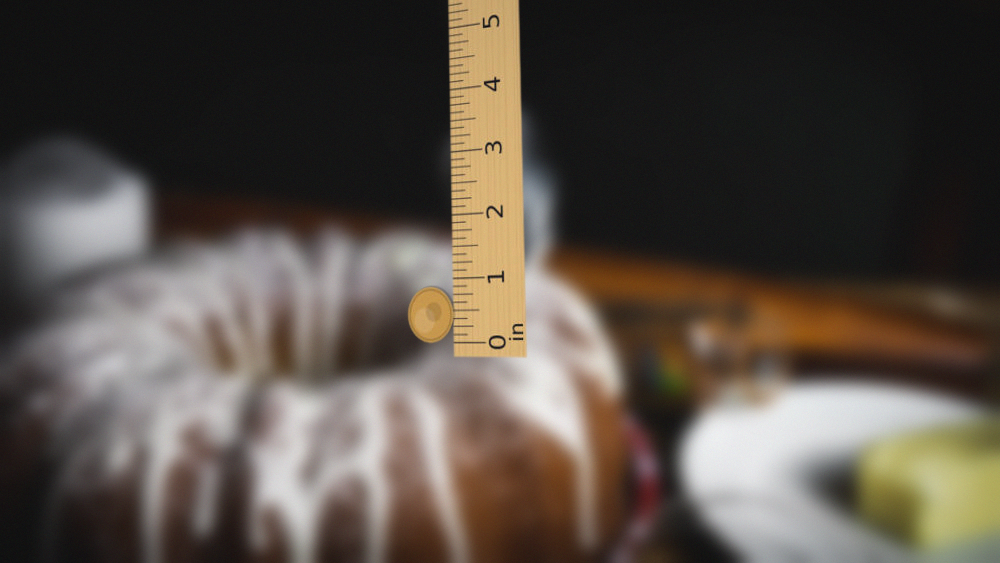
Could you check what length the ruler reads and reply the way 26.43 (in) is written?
0.875 (in)
